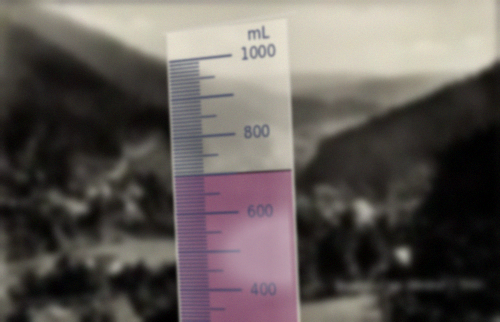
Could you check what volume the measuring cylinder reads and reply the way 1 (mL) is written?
700 (mL)
